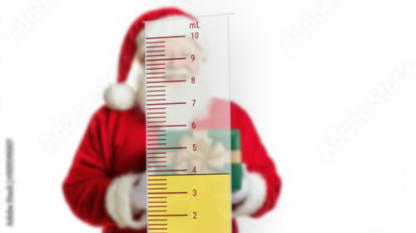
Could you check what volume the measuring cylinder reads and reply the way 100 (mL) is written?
3.8 (mL)
